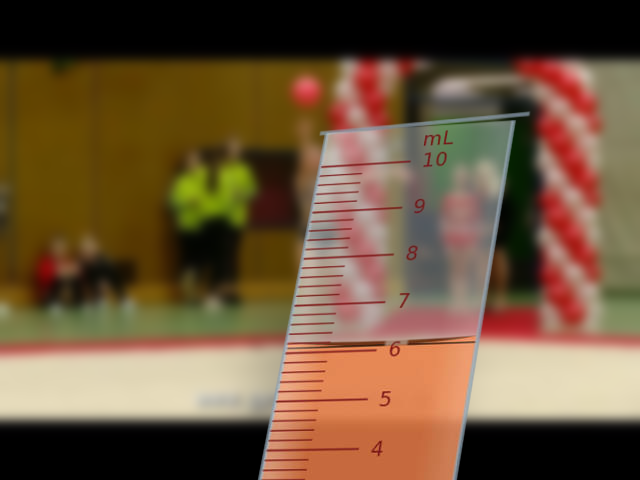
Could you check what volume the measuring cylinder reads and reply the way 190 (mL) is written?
6.1 (mL)
